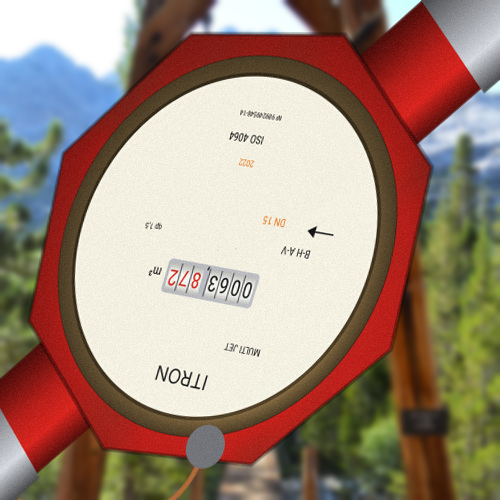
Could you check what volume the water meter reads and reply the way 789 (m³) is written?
63.872 (m³)
